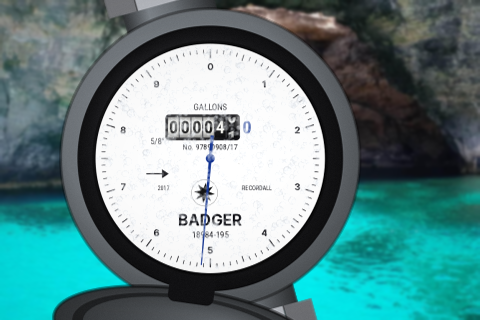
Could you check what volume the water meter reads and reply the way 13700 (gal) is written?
405.1 (gal)
